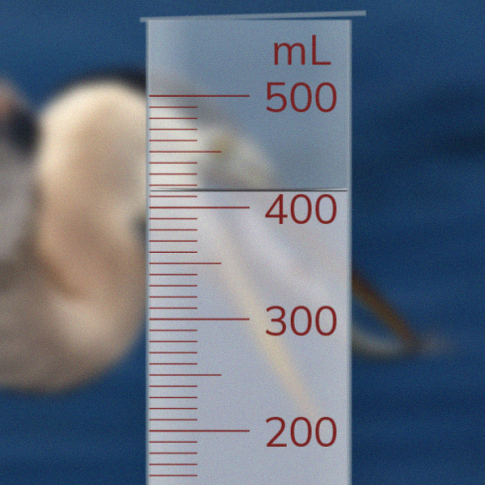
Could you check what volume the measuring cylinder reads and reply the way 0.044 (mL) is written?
415 (mL)
